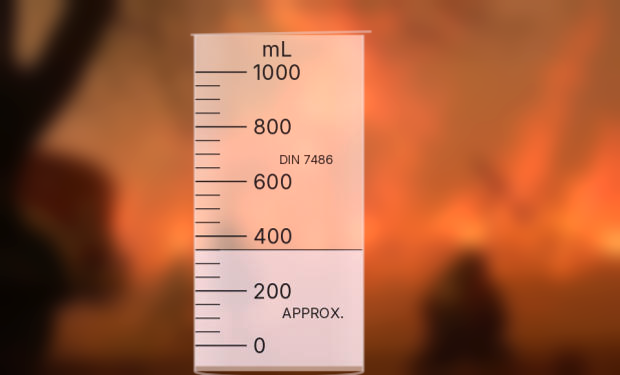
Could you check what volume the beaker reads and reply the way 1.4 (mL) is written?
350 (mL)
